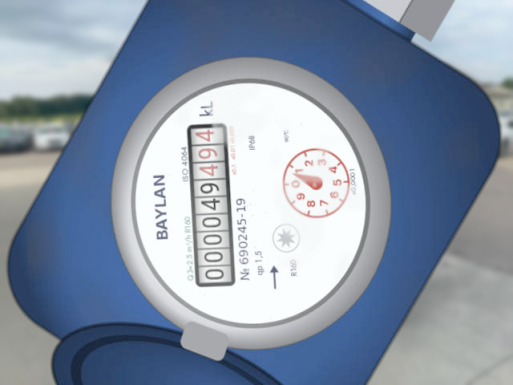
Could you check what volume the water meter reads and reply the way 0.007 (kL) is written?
49.4940 (kL)
